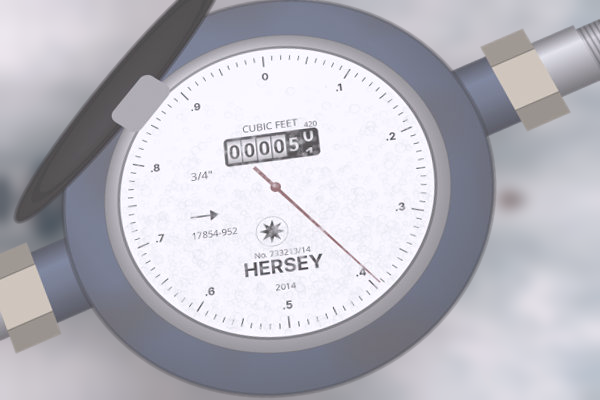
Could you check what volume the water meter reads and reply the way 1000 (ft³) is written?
50.39 (ft³)
